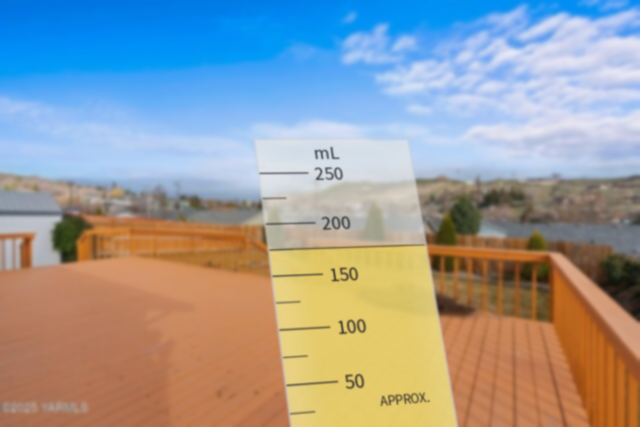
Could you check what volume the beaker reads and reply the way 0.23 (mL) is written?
175 (mL)
